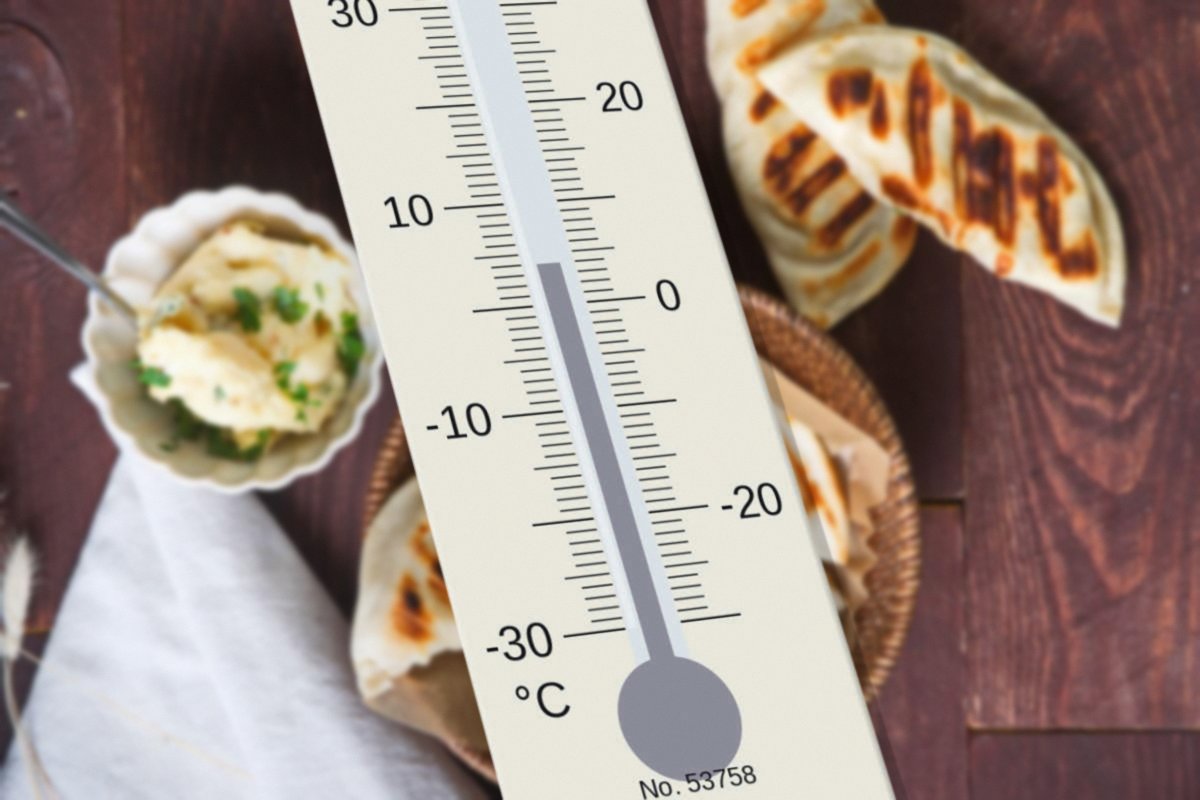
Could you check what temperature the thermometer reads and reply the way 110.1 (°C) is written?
4 (°C)
